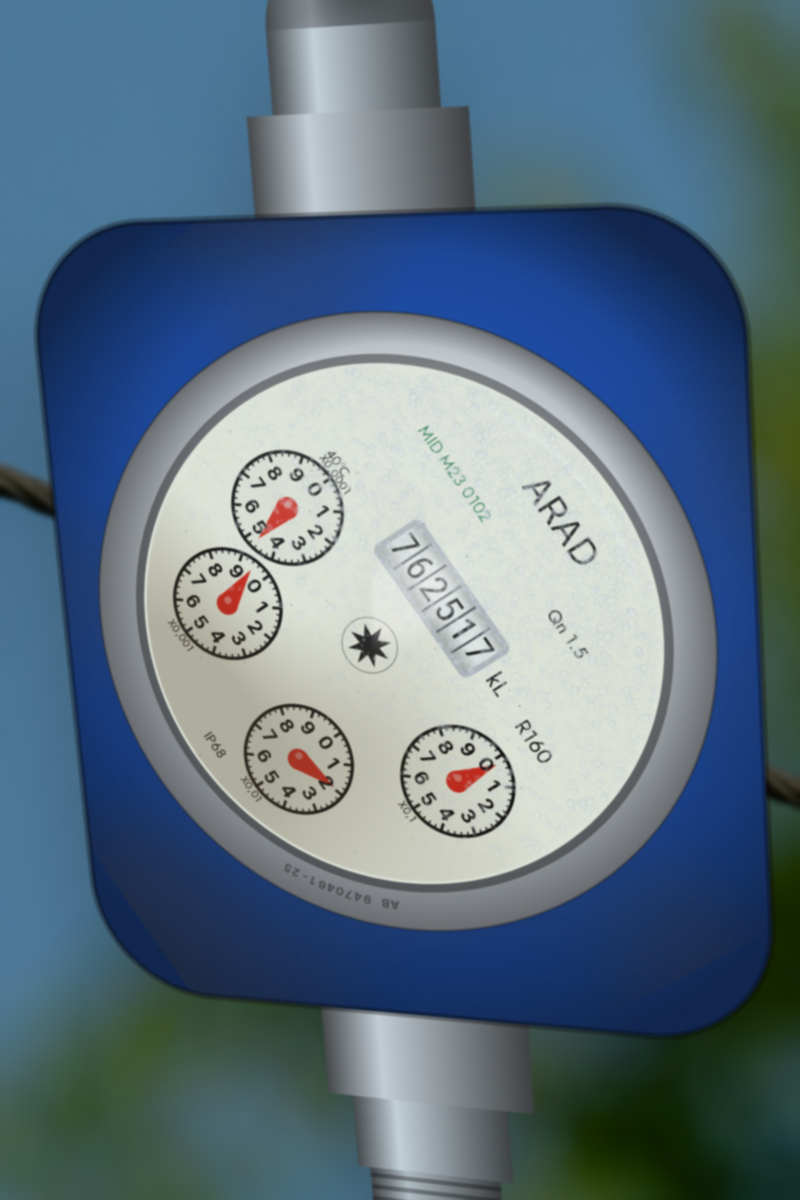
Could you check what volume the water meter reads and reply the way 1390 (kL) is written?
762517.0194 (kL)
